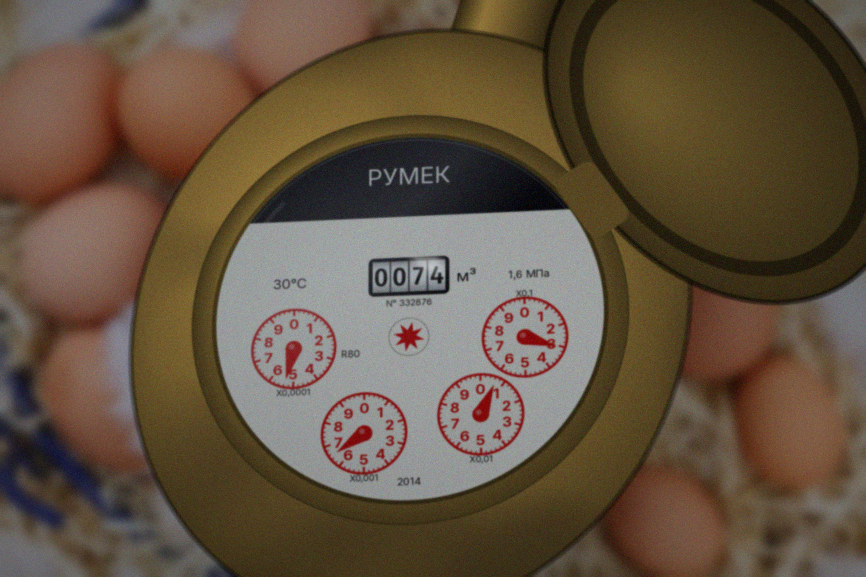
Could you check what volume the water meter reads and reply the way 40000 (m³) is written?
74.3065 (m³)
